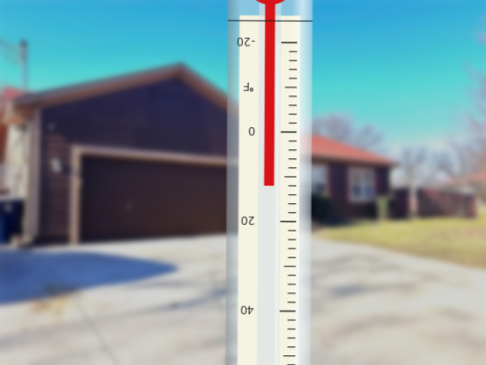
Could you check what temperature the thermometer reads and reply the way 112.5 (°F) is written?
12 (°F)
